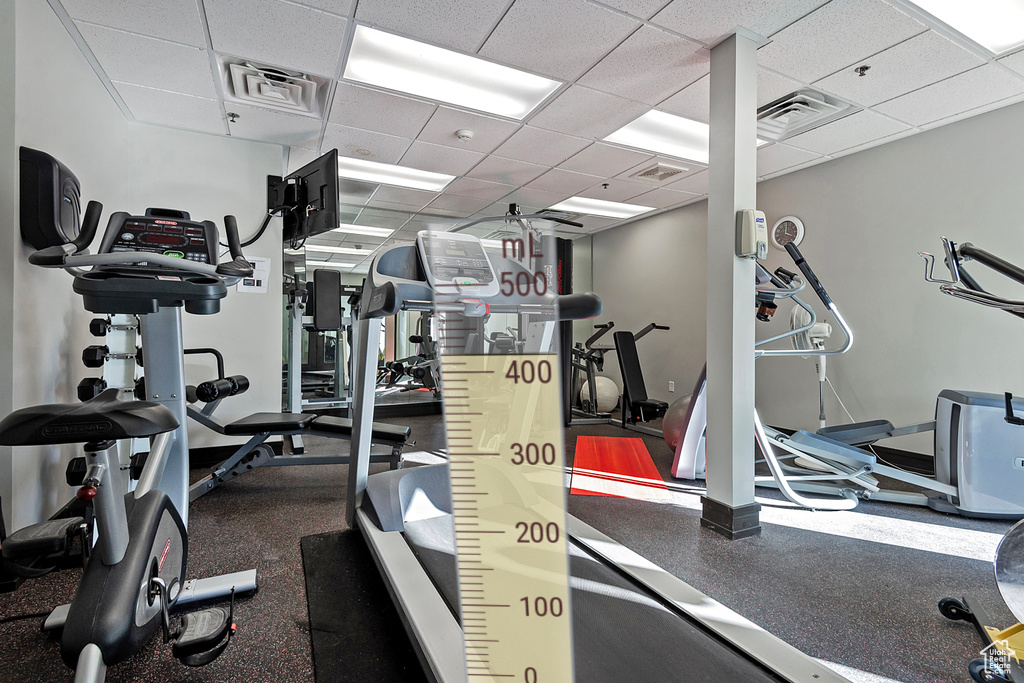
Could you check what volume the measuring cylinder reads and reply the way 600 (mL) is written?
420 (mL)
